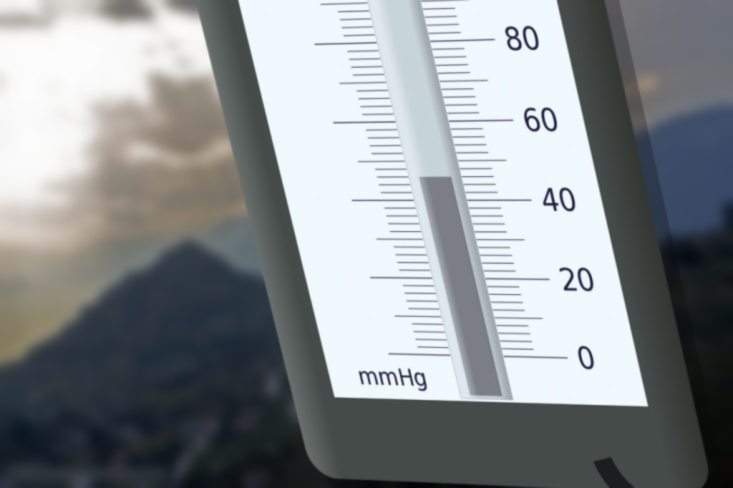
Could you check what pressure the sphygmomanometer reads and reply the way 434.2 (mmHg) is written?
46 (mmHg)
